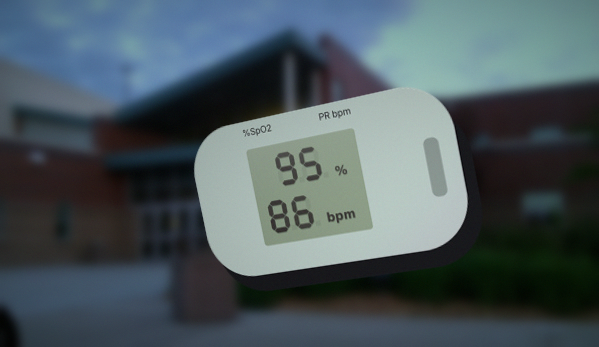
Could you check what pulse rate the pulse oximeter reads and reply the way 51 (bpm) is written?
86 (bpm)
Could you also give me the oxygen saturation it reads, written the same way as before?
95 (%)
